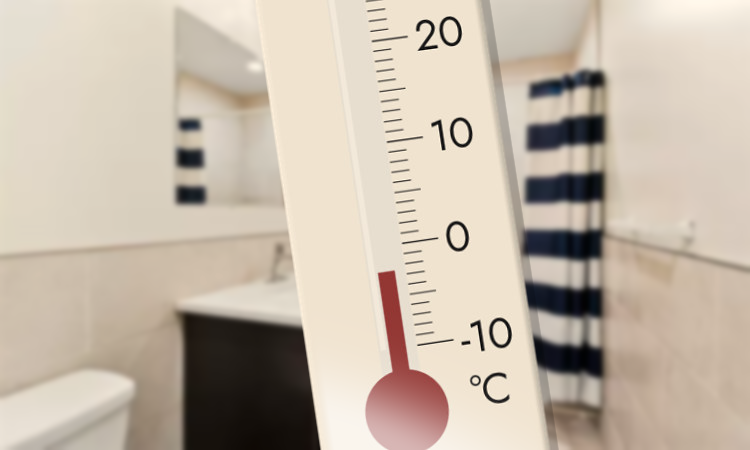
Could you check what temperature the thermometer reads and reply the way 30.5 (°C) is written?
-2.5 (°C)
